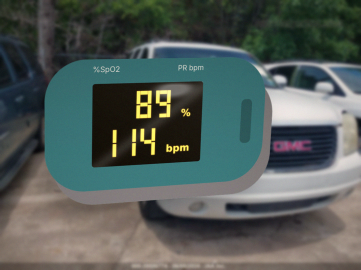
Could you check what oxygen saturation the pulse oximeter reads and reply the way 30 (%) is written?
89 (%)
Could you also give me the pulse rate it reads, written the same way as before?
114 (bpm)
